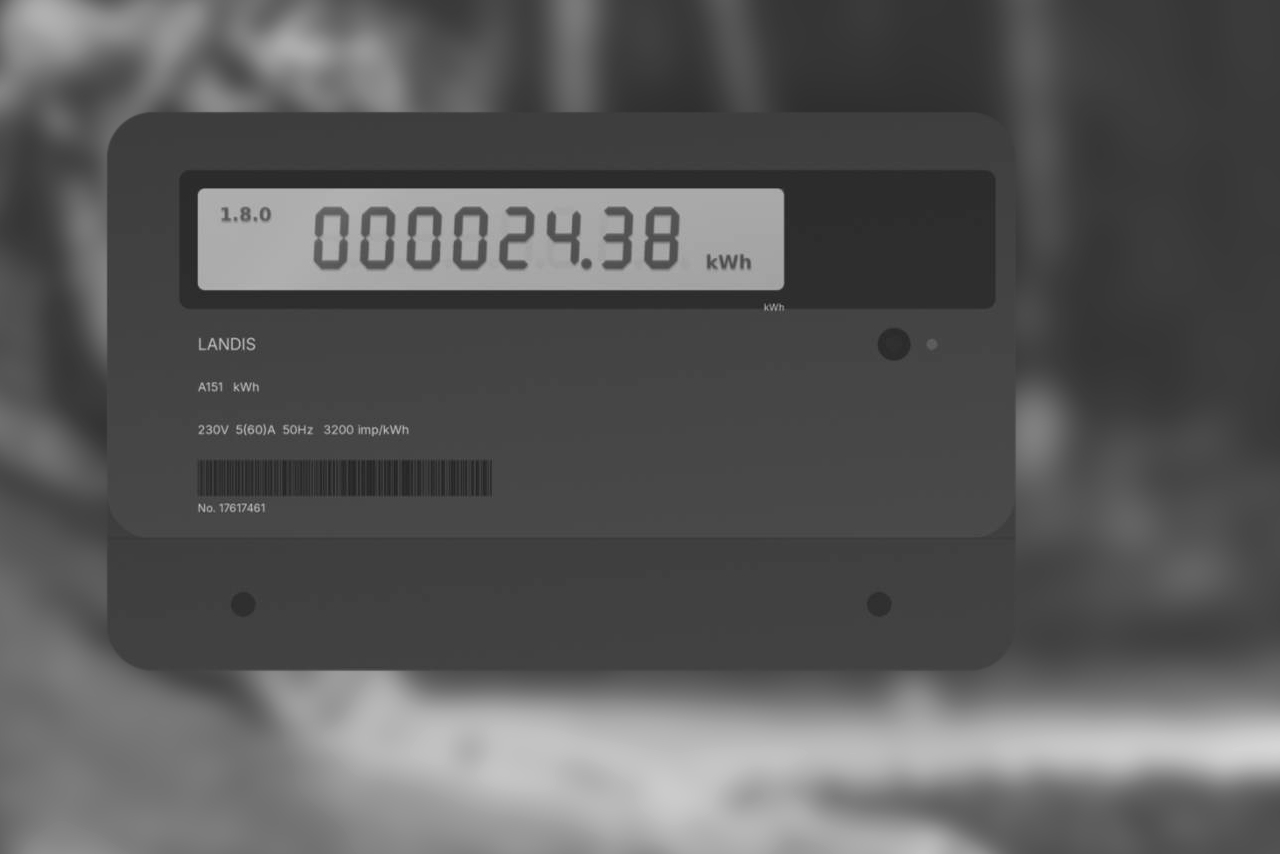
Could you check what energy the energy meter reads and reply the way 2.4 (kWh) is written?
24.38 (kWh)
